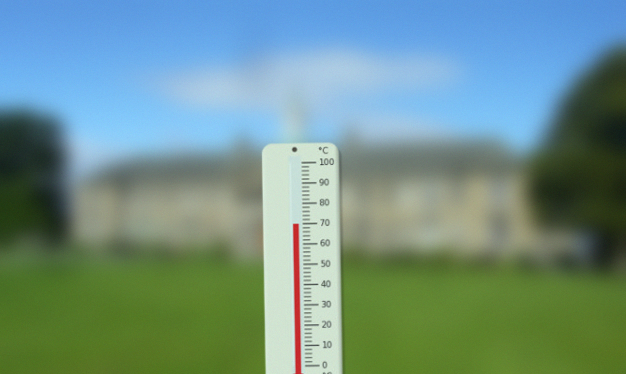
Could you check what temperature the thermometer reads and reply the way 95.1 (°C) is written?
70 (°C)
